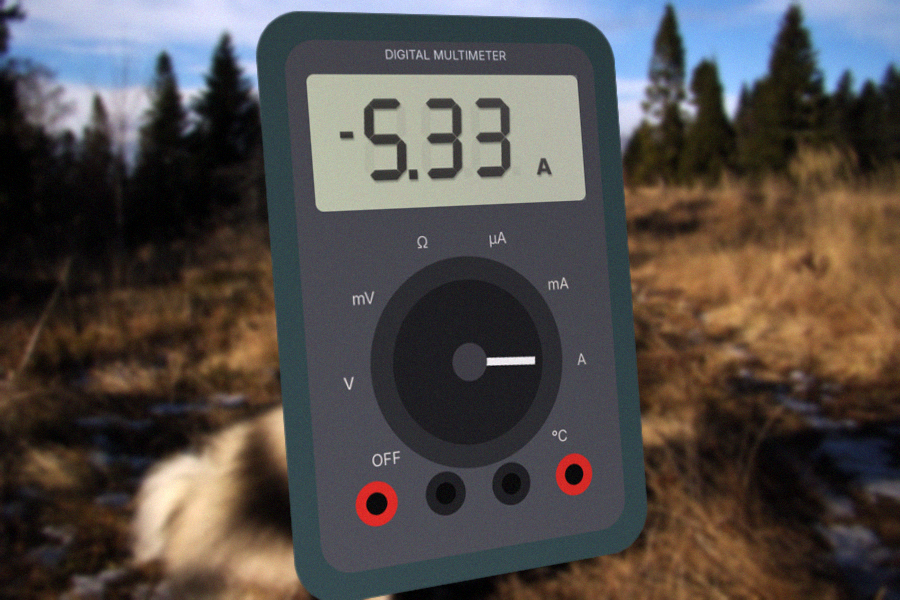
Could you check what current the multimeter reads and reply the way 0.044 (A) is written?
-5.33 (A)
